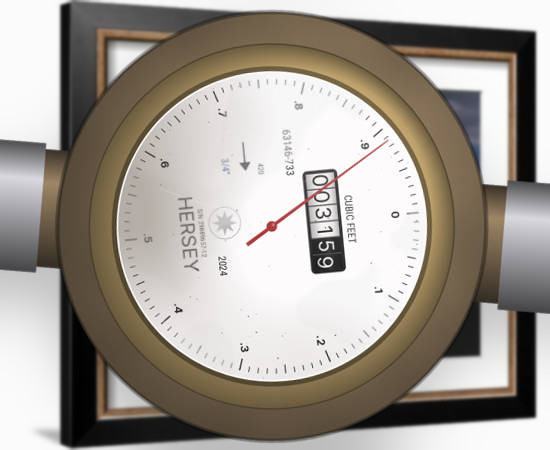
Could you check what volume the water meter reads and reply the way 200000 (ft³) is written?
3158.91 (ft³)
